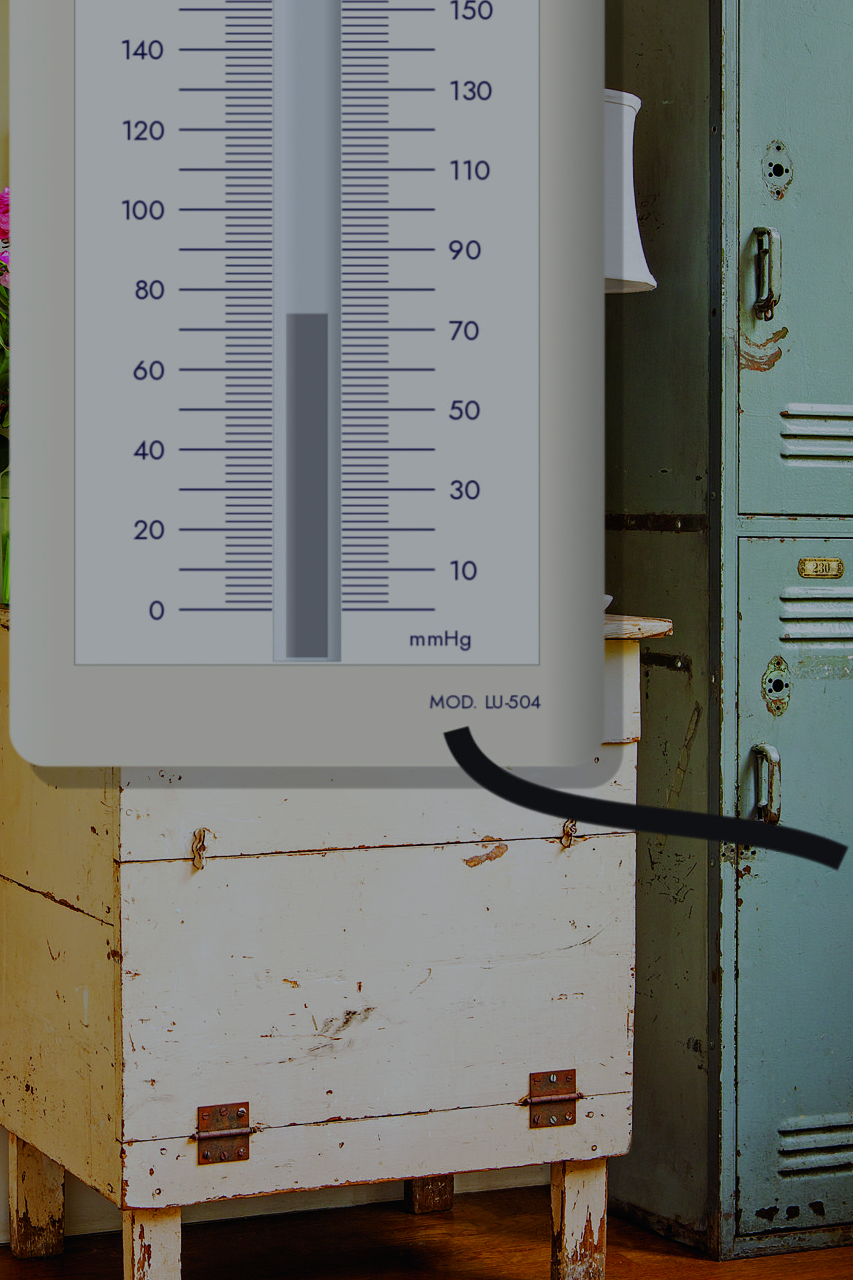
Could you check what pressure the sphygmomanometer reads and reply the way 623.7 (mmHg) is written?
74 (mmHg)
